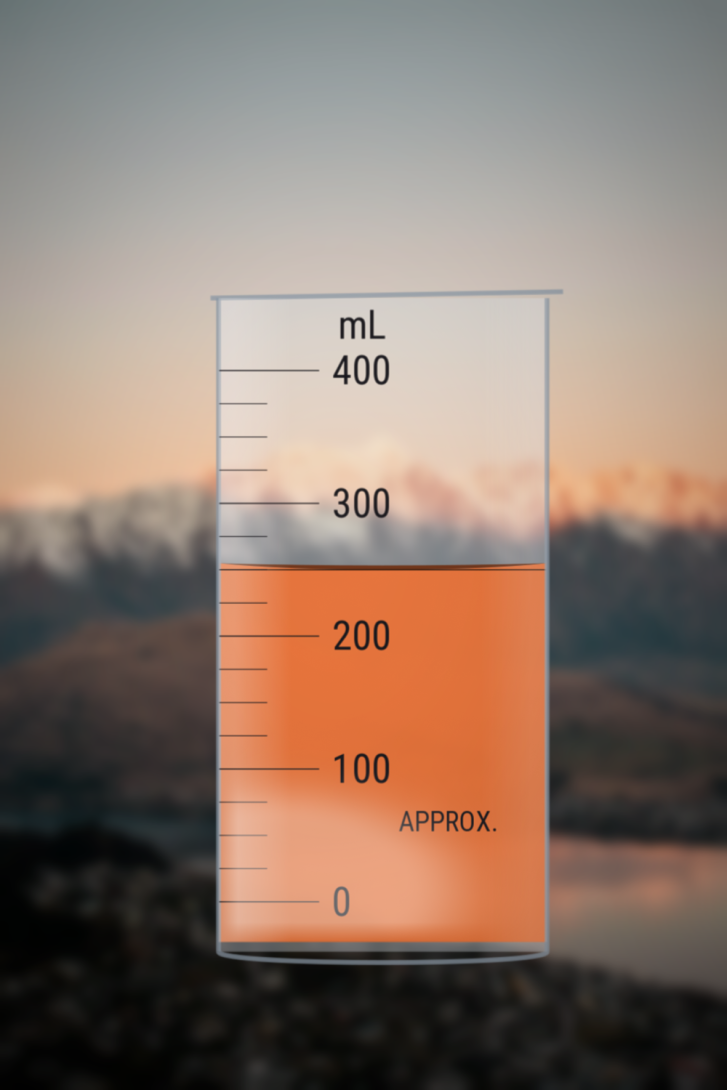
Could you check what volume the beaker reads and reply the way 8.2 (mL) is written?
250 (mL)
